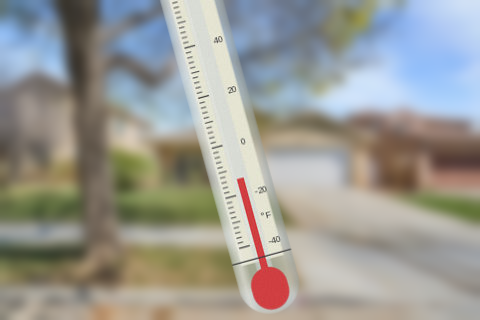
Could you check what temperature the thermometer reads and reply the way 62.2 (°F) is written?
-14 (°F)
